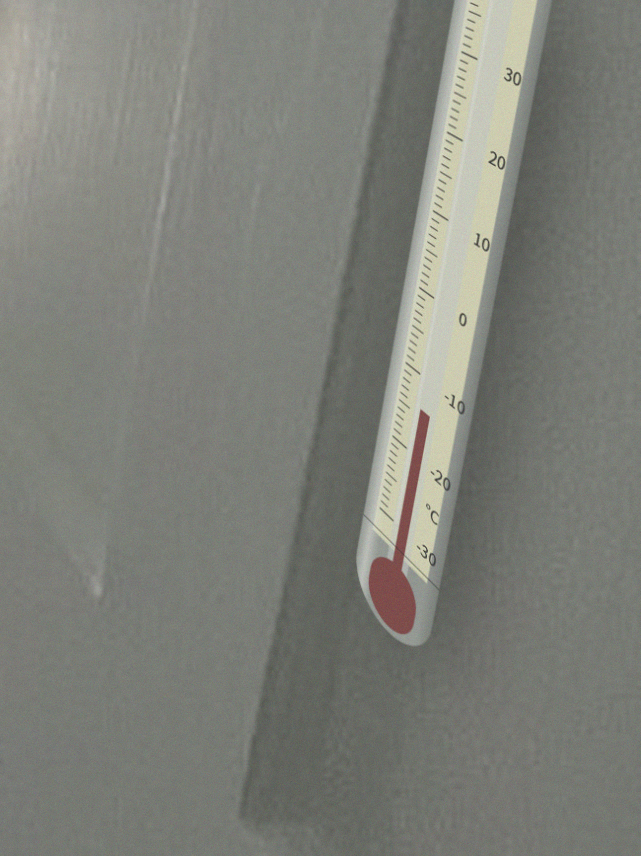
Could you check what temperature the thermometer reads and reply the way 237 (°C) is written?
-14 (°C)
